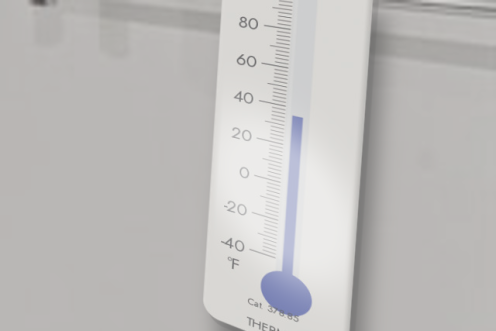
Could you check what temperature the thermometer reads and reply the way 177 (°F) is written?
36 (°F)
